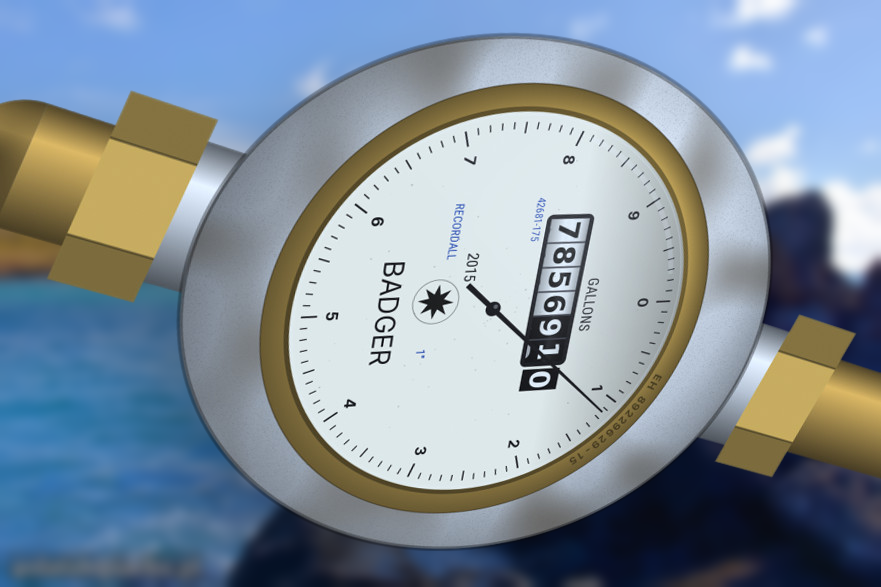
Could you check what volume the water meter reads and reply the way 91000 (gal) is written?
7856911.1 (gal)
